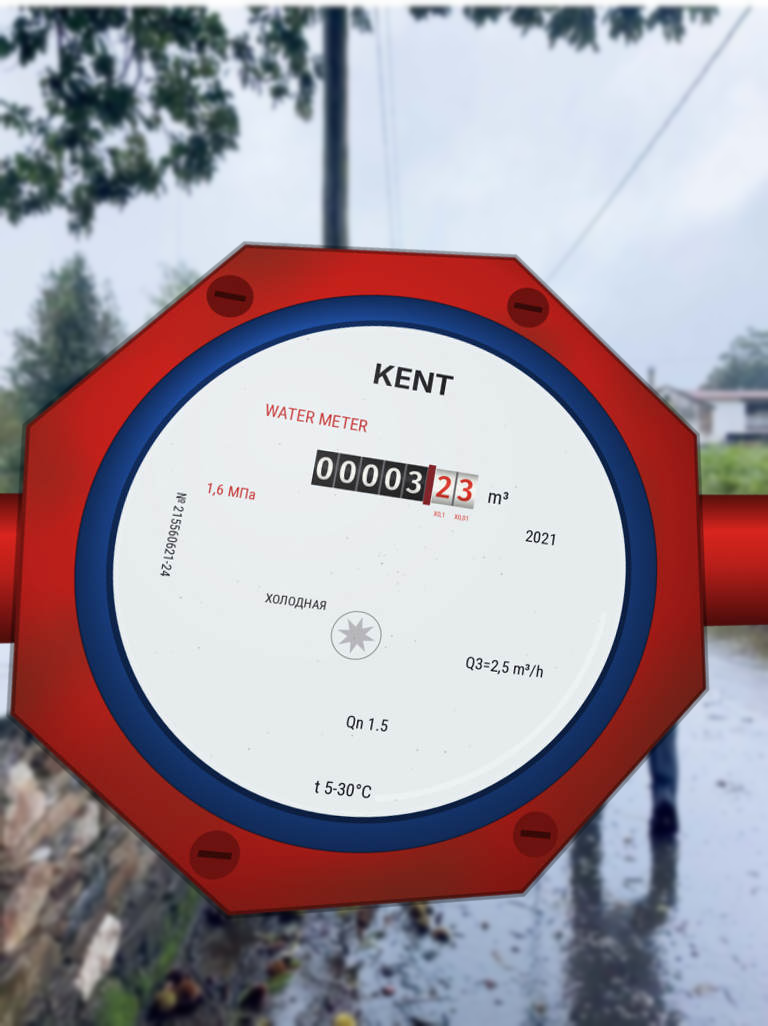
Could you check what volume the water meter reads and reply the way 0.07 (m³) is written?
3.23 (m³)
